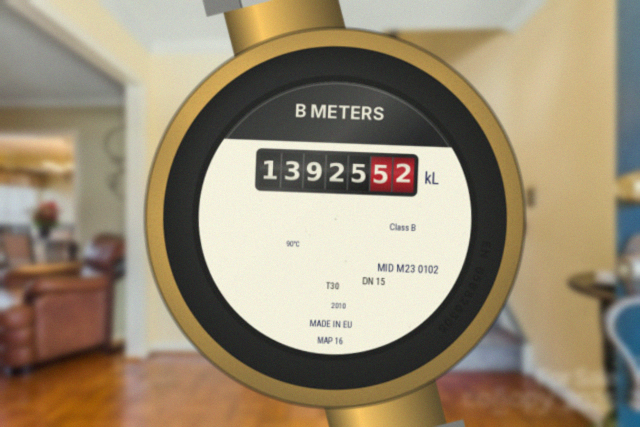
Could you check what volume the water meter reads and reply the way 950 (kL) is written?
13925.52 (kL)
